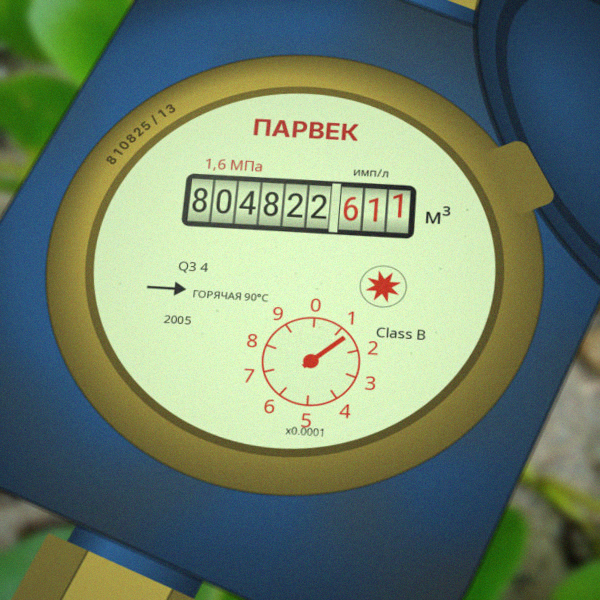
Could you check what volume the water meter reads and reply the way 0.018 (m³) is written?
804822.6111 (m³)
